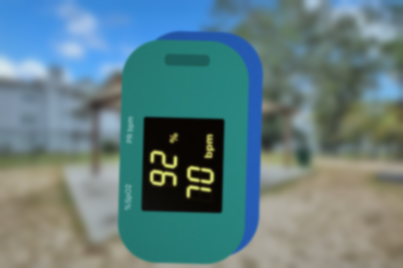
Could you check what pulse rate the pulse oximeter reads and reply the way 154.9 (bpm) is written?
70 (bpm)
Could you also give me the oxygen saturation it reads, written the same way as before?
92 (%)
